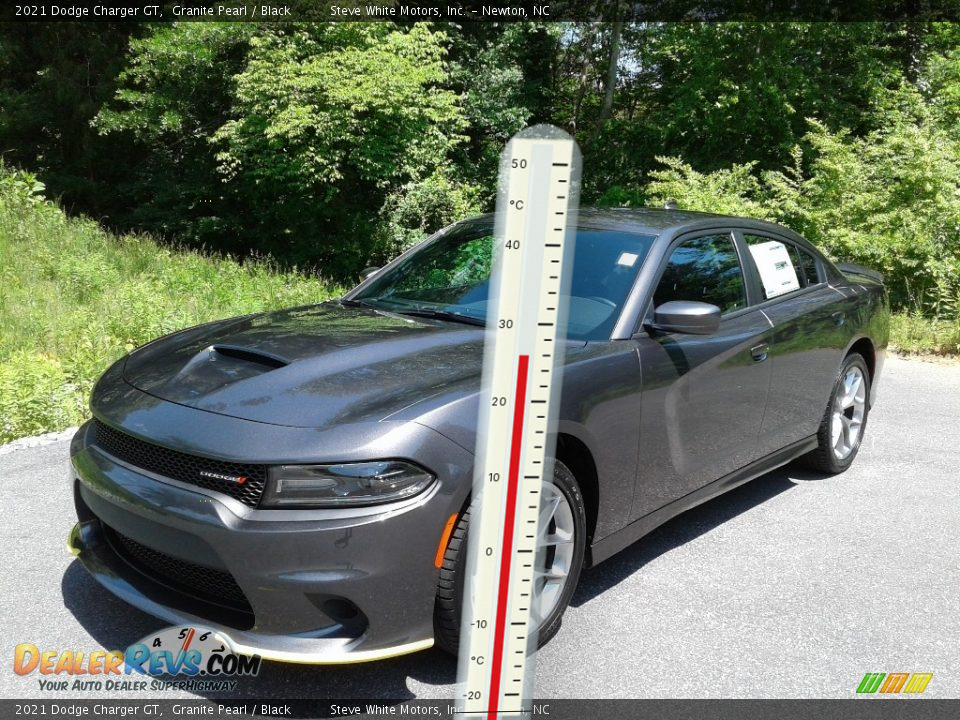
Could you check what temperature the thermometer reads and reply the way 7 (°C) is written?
26 (°C)
